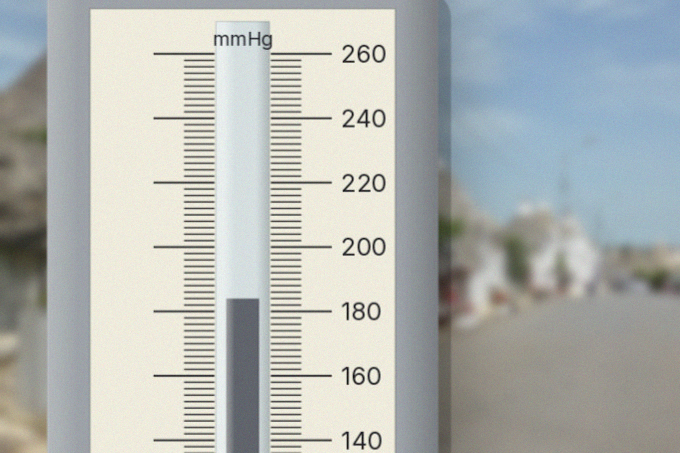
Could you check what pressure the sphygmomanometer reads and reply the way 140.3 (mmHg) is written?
184 (mmHg)
